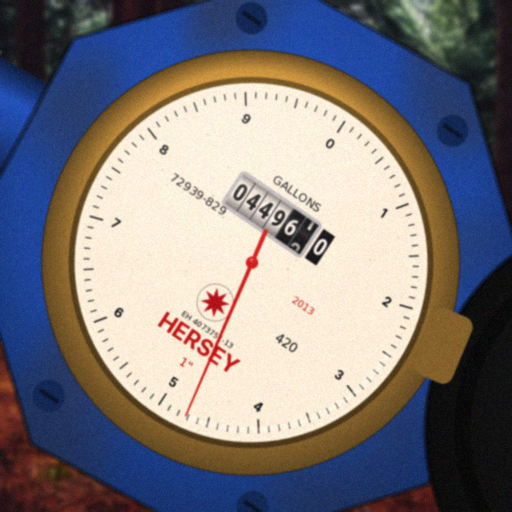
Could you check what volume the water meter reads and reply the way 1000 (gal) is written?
449614.7 (gal)
